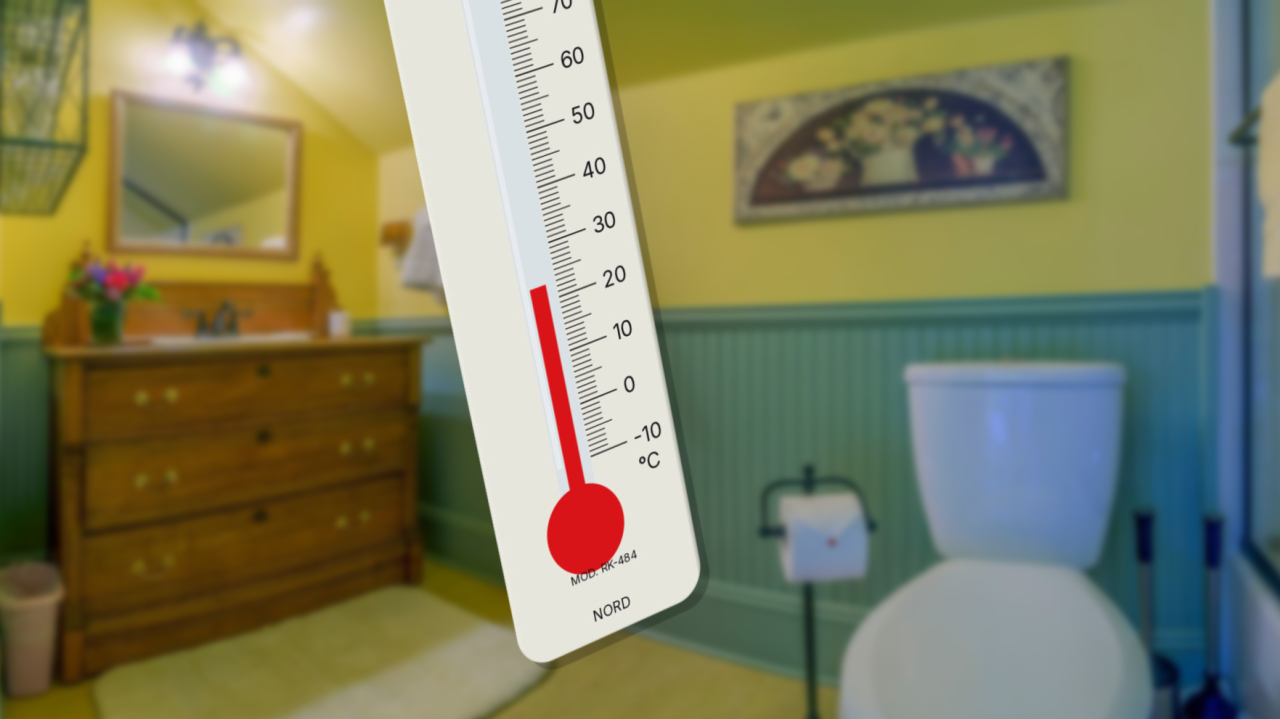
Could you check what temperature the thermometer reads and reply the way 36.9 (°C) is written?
23 (°C)
